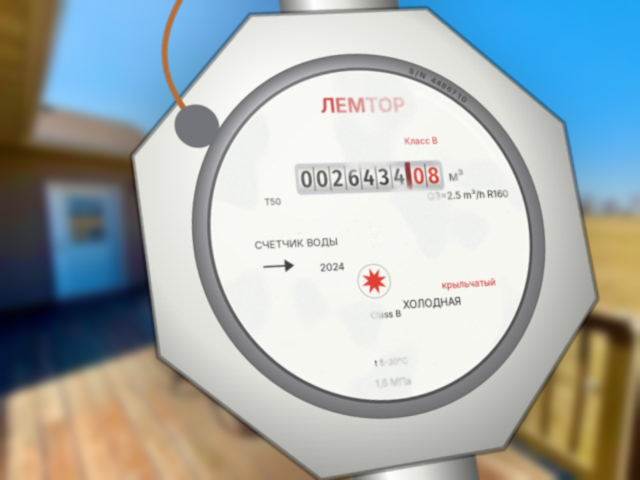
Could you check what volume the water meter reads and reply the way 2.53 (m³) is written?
26434.08 (m³)
